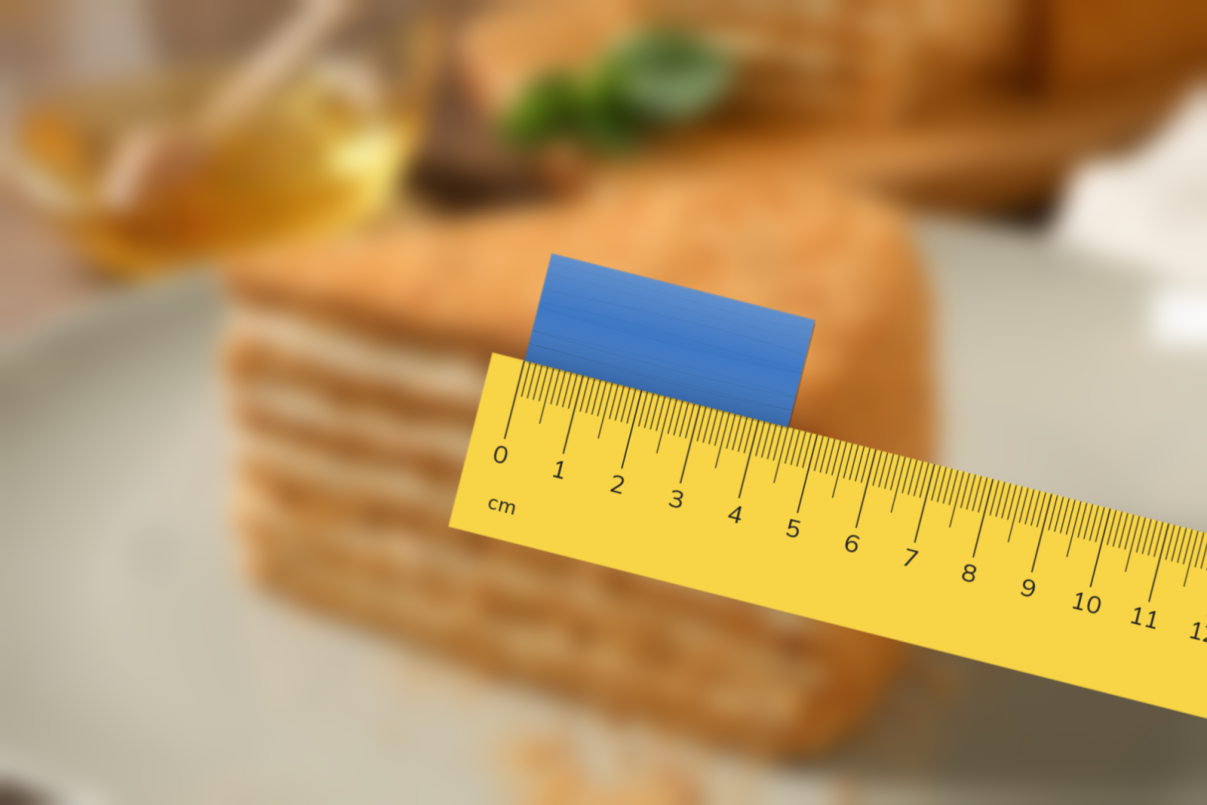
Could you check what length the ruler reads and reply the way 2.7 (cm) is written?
4.5 (cm)
